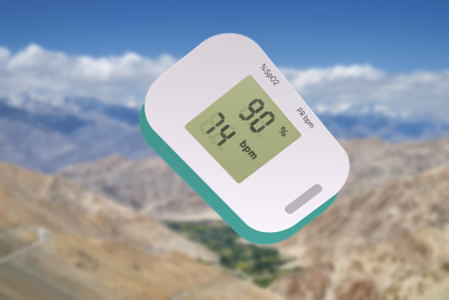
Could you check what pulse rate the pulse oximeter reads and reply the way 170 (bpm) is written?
74 (bpm)
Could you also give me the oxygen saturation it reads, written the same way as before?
90 (%)
